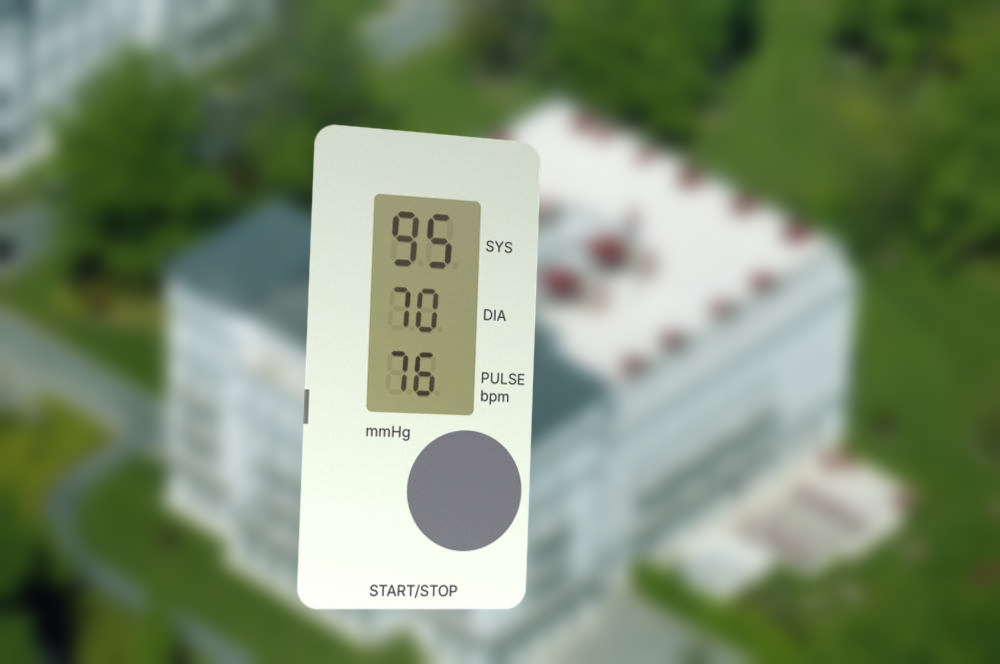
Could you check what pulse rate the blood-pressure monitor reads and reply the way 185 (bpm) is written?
76 (bpm)
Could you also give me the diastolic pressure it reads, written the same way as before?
70 (mmHg)
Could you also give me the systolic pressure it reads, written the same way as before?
95 (mmHg)
